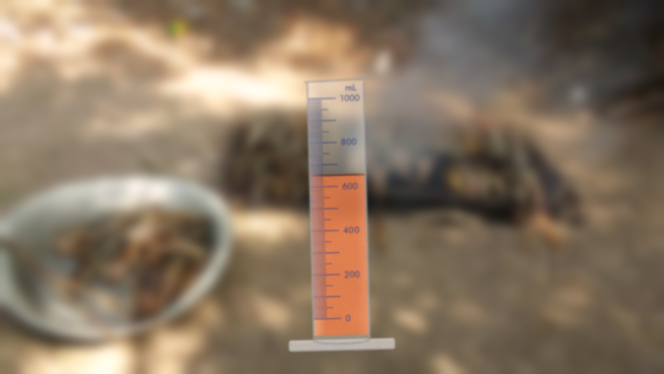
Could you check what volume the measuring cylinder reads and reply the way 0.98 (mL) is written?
650 (mL)
